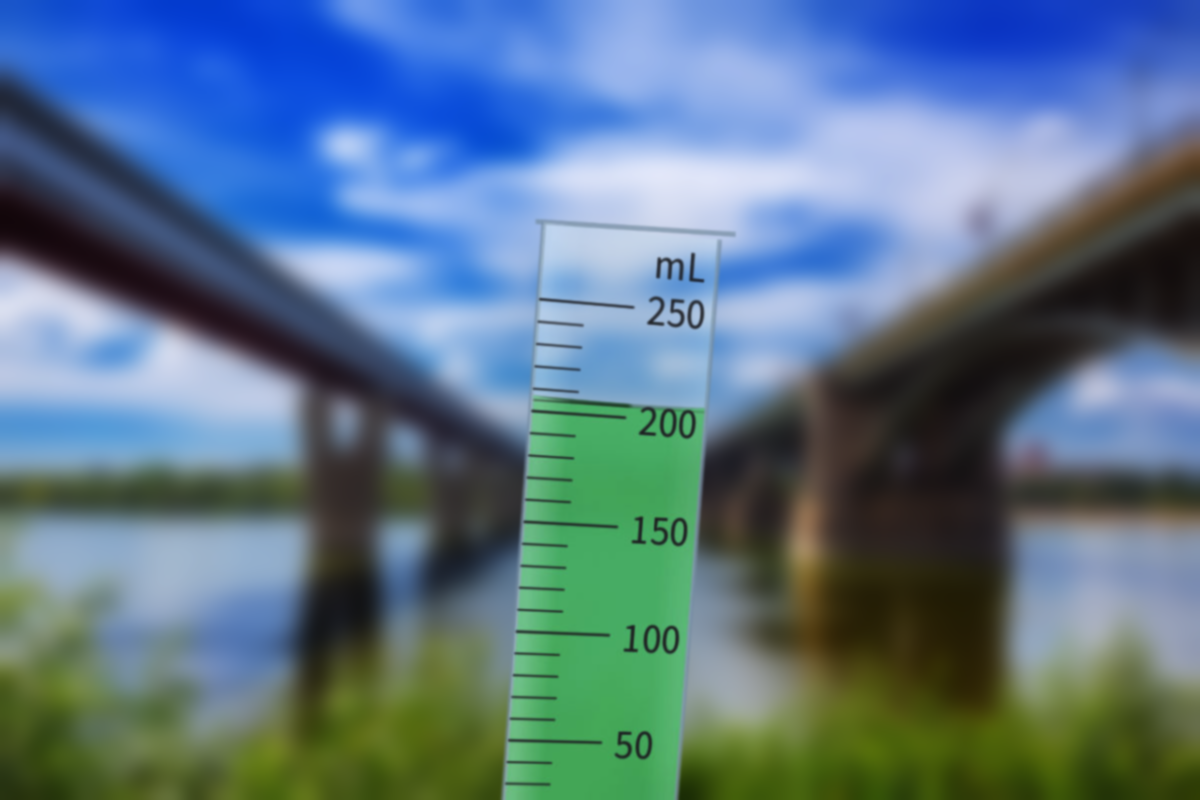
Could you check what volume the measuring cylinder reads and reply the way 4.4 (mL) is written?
205 (mL)
